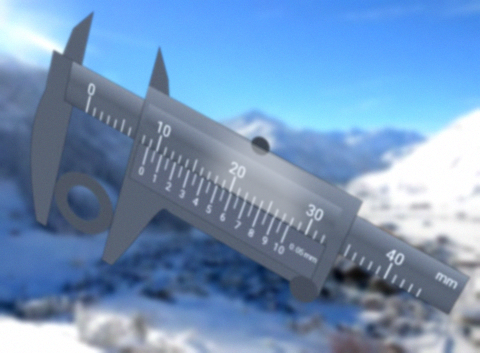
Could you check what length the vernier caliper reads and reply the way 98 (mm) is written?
8.8 (mm)
